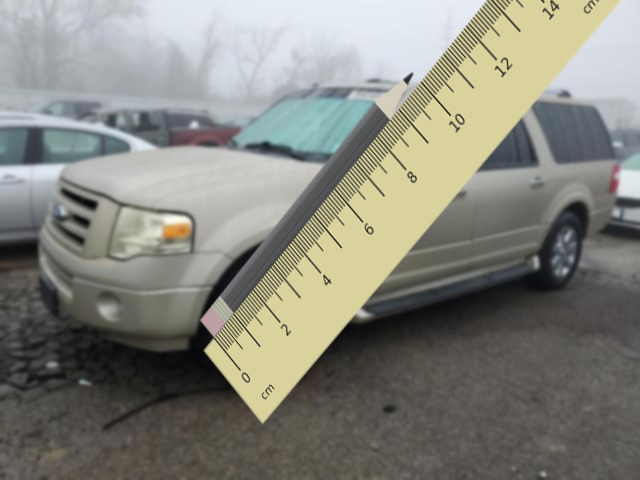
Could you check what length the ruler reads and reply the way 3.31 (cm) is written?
10 (cm)
